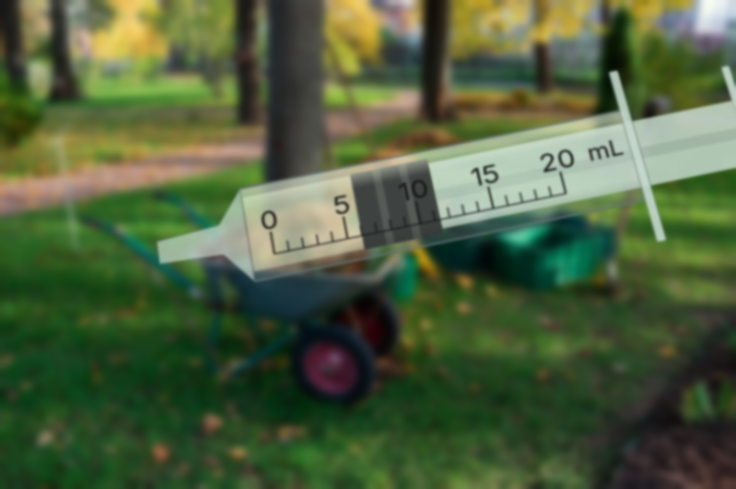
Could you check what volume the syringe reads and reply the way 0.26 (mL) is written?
6 (mL)
